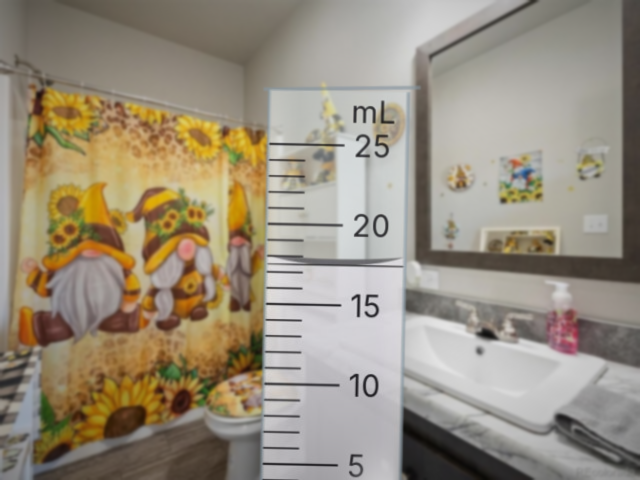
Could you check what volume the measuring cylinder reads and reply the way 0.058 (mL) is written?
17.5 (mL)
